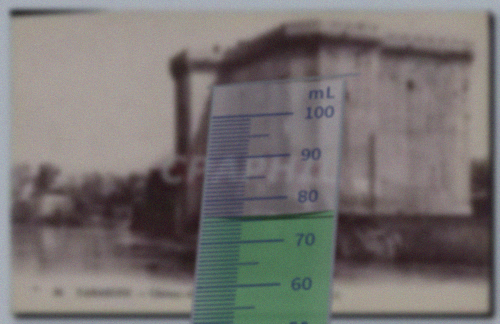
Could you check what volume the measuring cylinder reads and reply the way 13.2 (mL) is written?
75 (mL)
